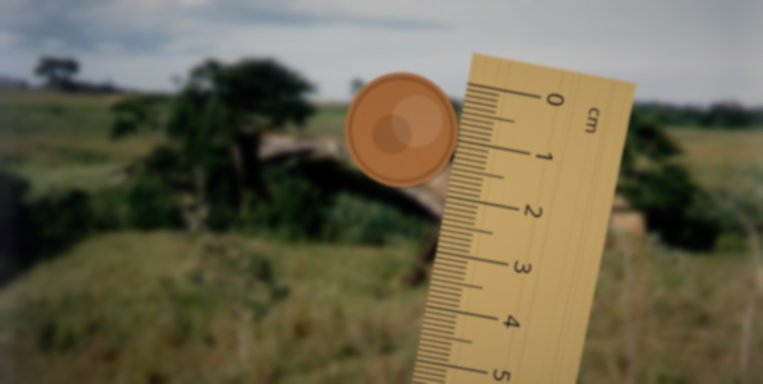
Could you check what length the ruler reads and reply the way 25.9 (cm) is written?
2 (cm)
